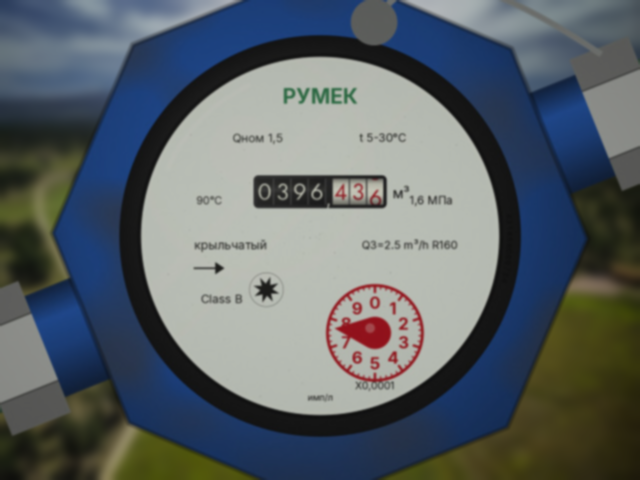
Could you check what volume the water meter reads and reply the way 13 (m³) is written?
396.4357 (m³)
